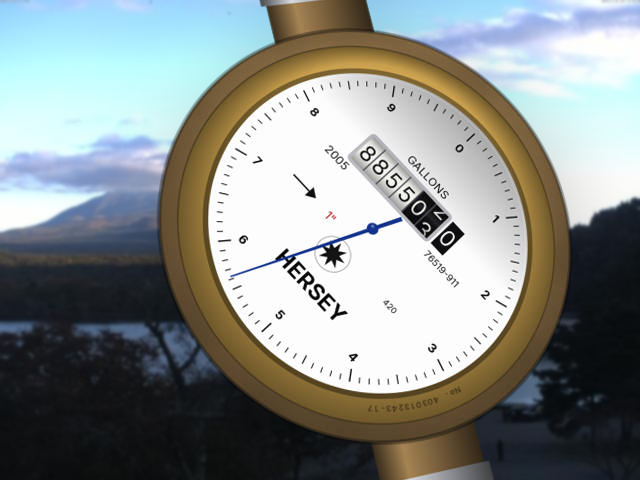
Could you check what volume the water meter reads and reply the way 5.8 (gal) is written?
8855025.6 (gal)
